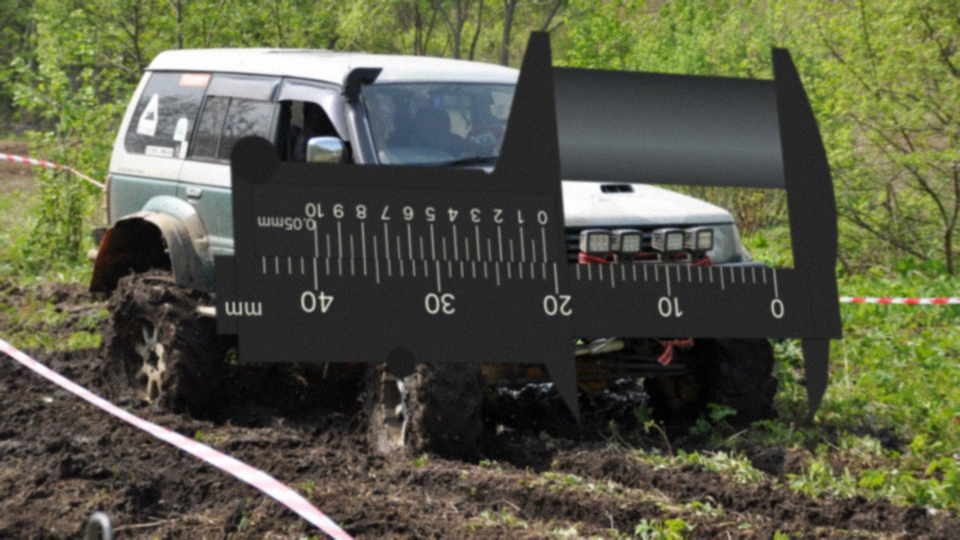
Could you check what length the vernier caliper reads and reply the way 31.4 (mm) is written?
20.8 (mm)
